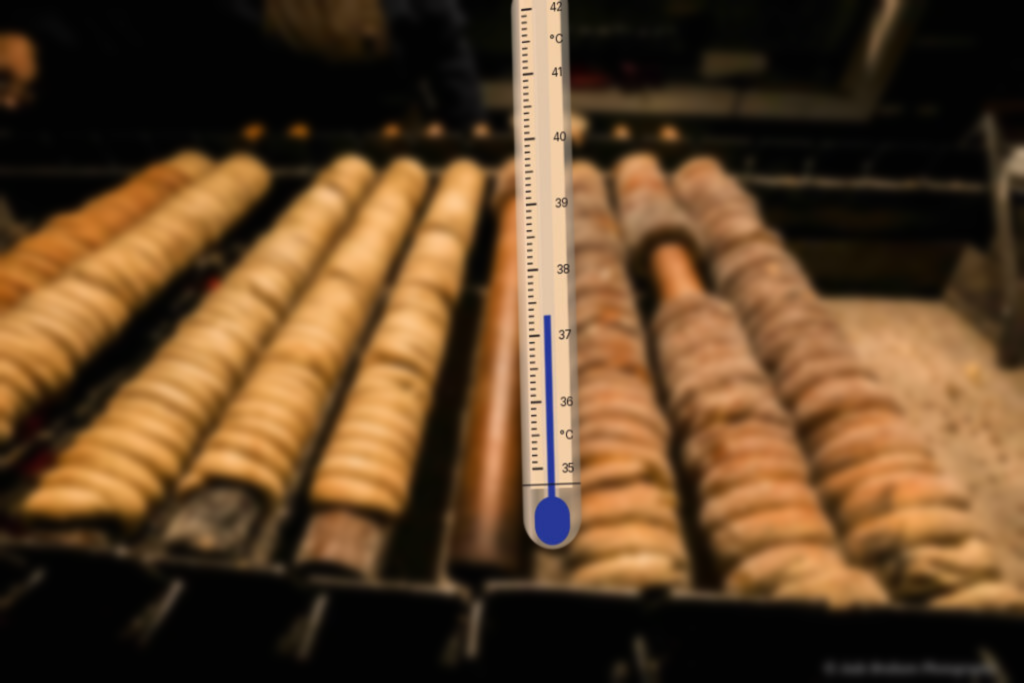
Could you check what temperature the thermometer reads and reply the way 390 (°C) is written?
37.3 (°C)
